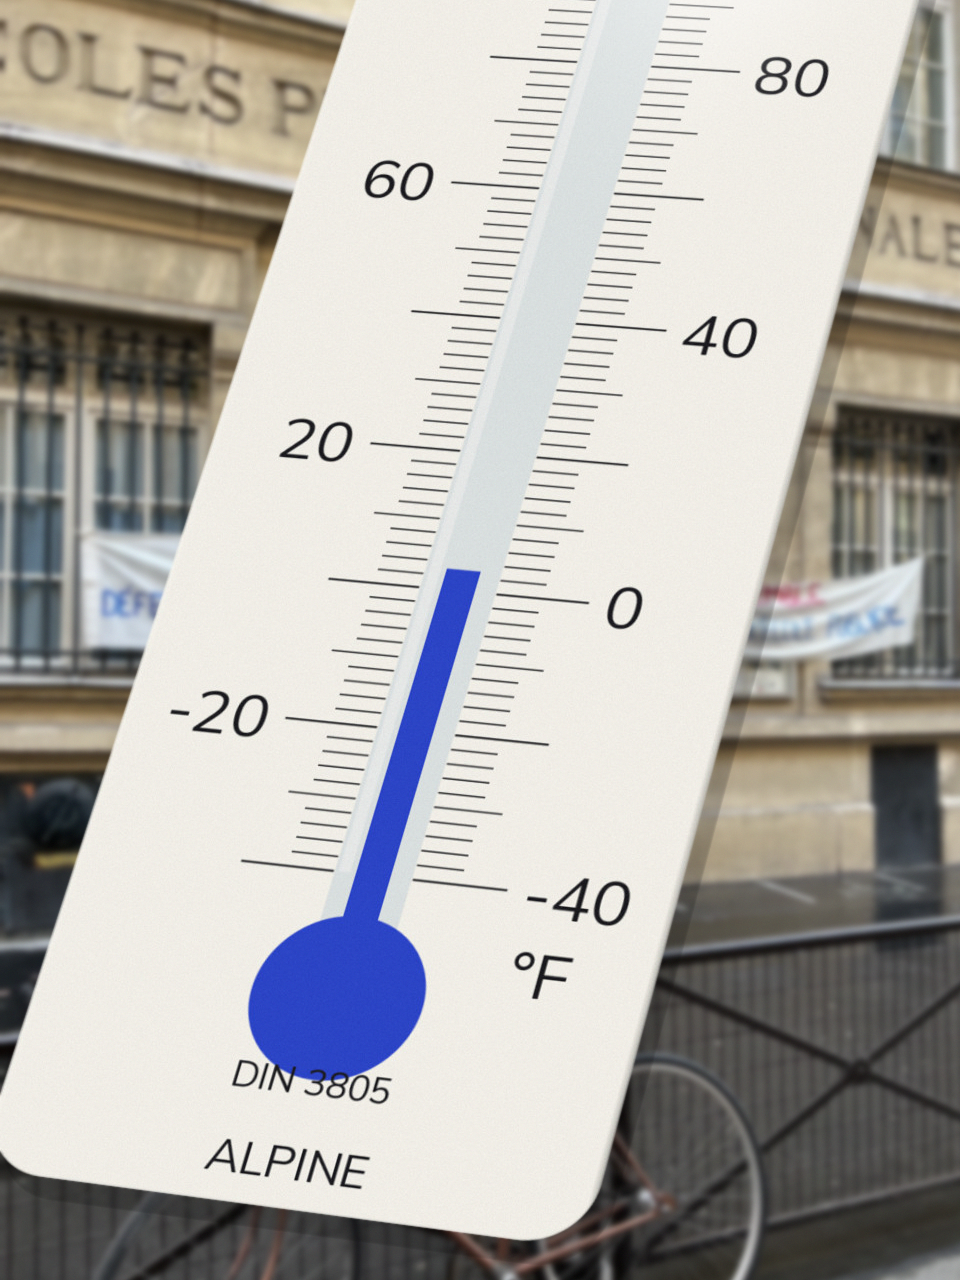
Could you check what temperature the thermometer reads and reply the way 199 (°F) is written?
3 (°F)
